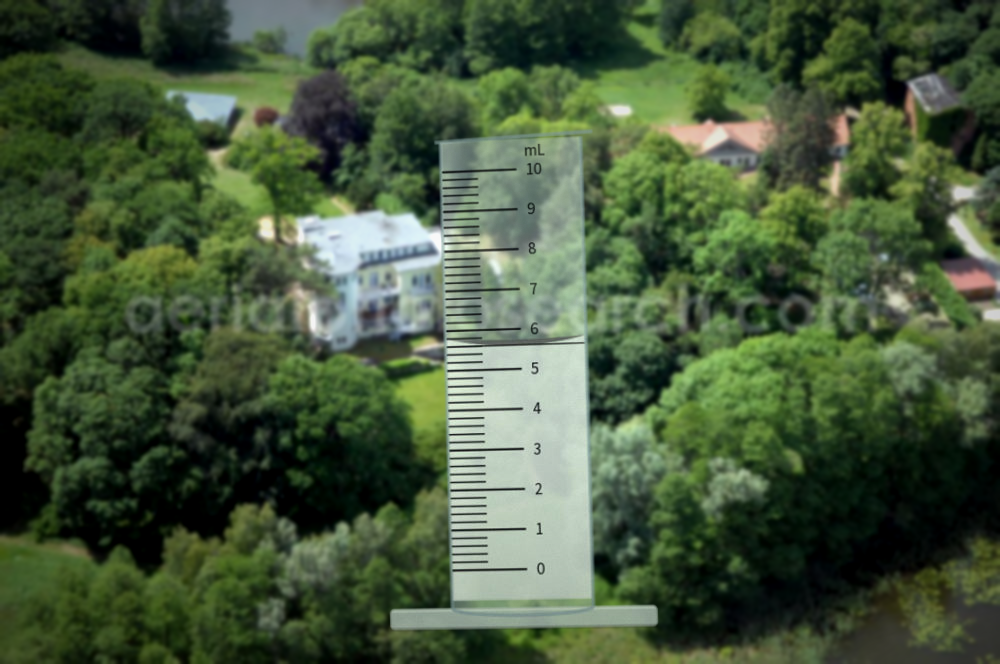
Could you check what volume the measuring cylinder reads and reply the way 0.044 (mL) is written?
5.6 (mL)
